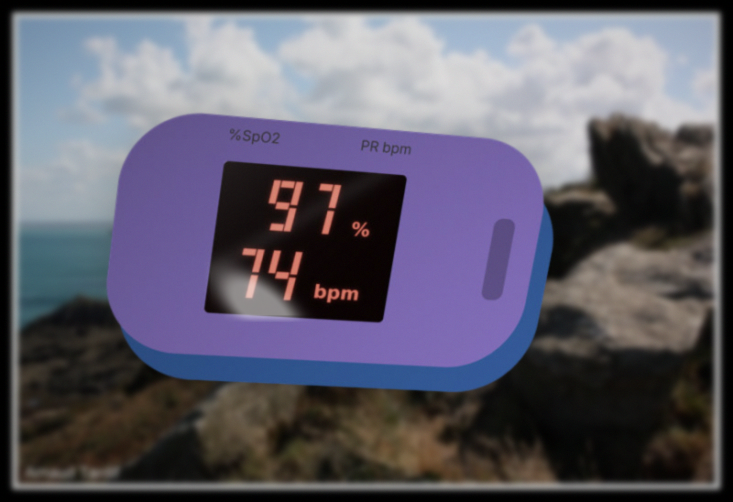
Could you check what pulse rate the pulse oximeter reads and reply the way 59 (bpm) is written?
74 (bpm)
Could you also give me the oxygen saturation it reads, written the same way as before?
97 (%)
